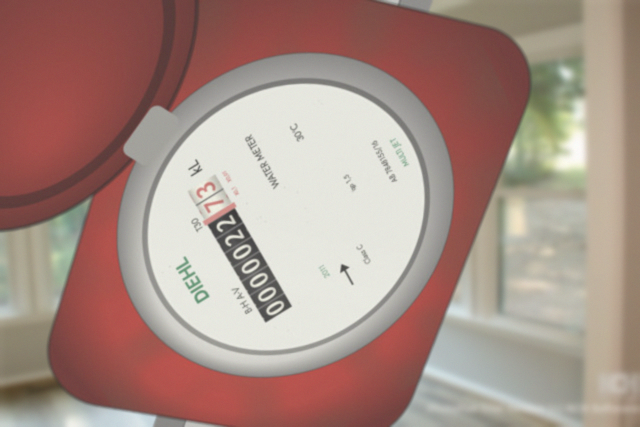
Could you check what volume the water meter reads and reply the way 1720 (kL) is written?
22.73 (kL)
